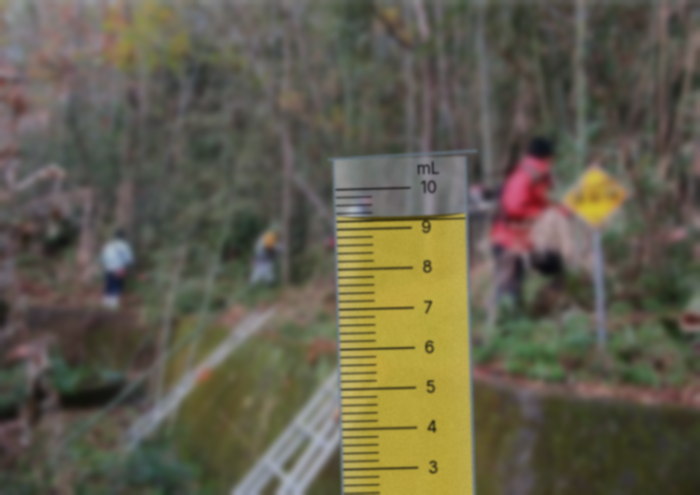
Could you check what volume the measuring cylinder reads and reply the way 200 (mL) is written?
9.2 (mL)
